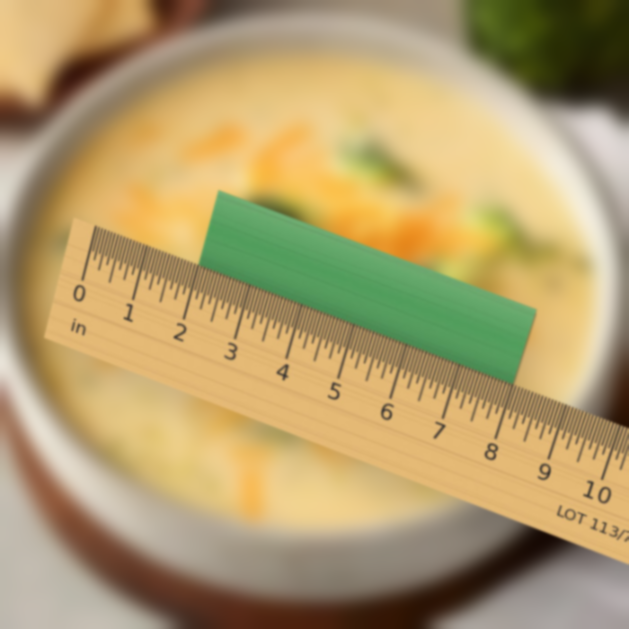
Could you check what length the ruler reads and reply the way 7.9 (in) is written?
6 (in)
